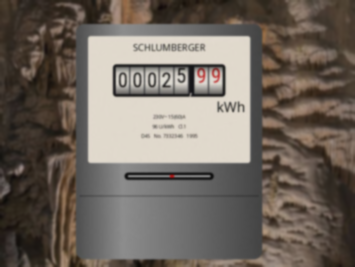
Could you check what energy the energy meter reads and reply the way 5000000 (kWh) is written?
25.99 (kWh)
